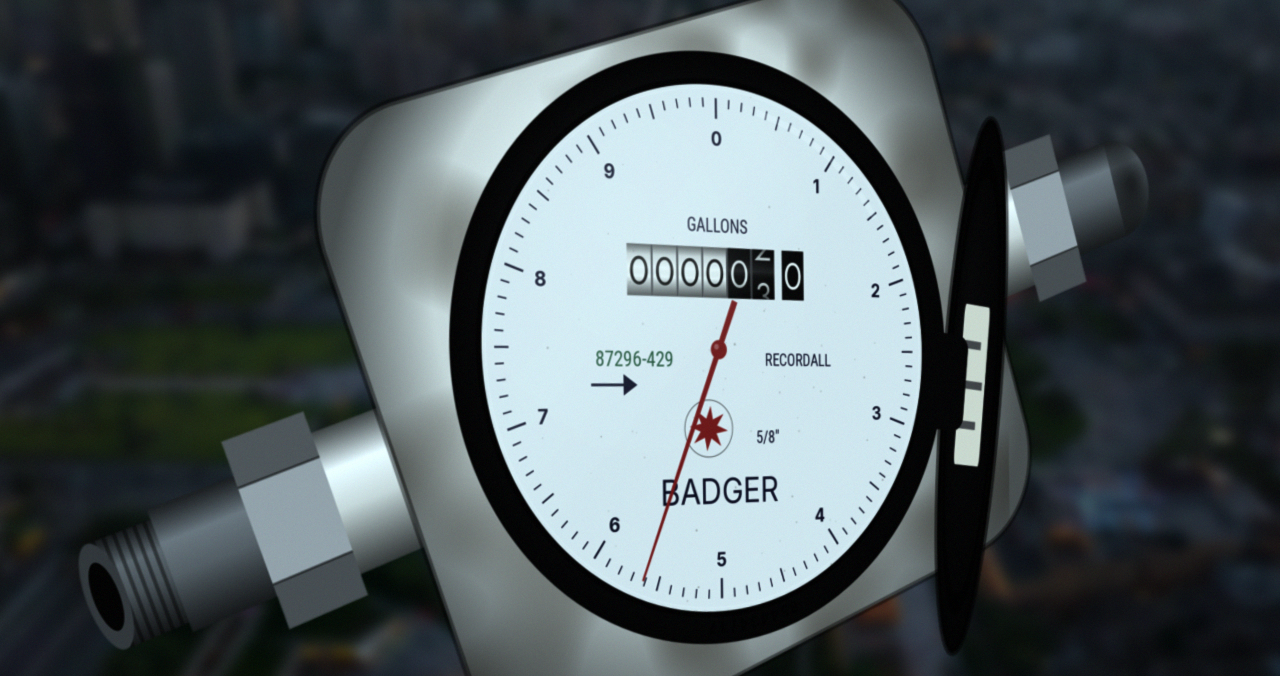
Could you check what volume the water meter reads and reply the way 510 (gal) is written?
25.6 (gal)
